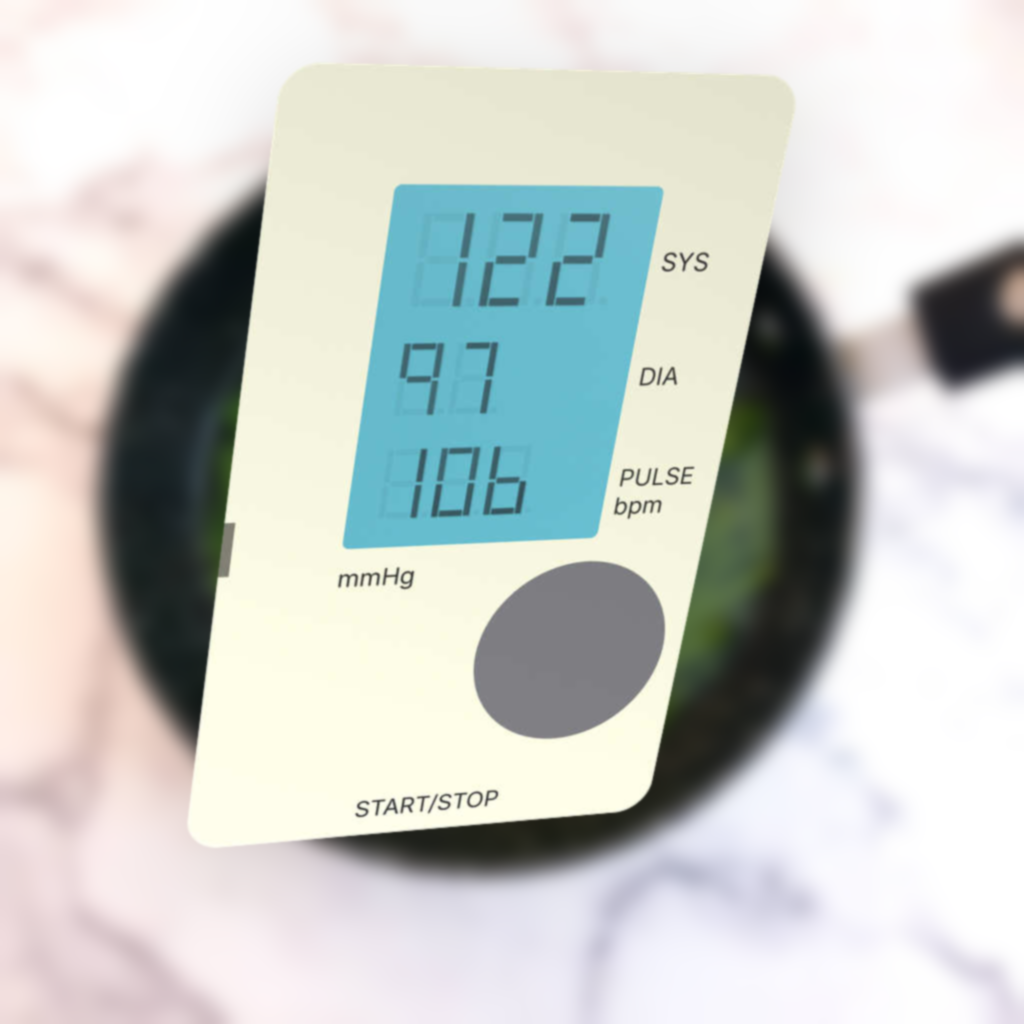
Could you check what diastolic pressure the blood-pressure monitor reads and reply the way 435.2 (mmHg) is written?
97 (mmHg)
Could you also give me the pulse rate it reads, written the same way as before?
106 (bpm)
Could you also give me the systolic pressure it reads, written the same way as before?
122 (mmHg)
